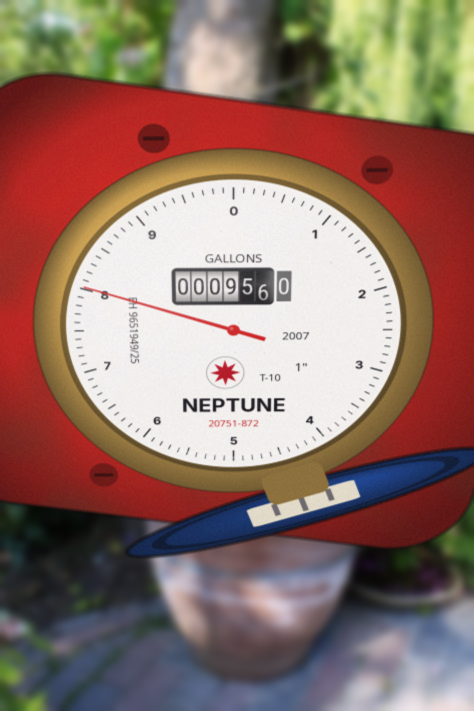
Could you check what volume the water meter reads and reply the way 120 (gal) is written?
9558.0 (gal)
